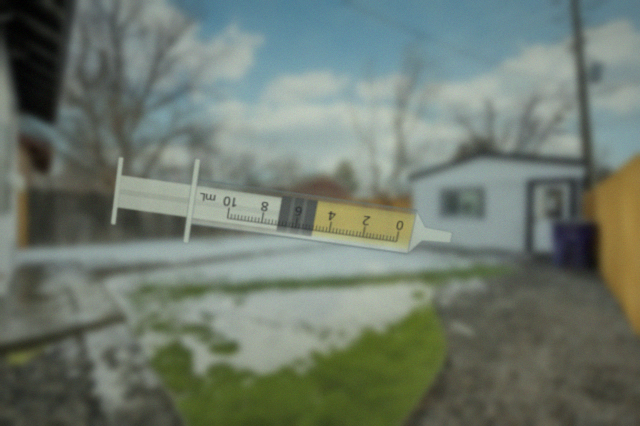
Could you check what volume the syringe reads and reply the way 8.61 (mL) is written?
5 (mL)
